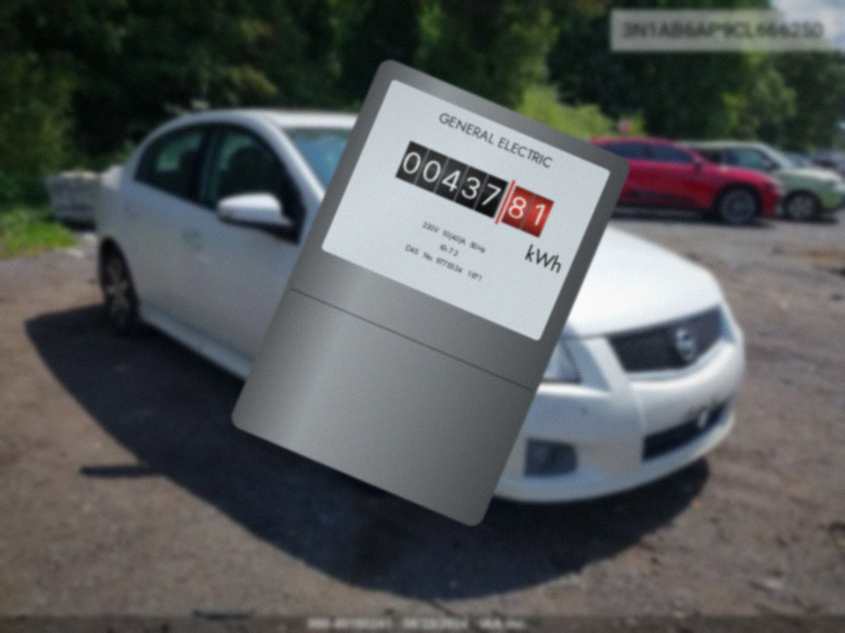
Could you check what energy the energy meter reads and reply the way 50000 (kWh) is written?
437.81 (kWh)
